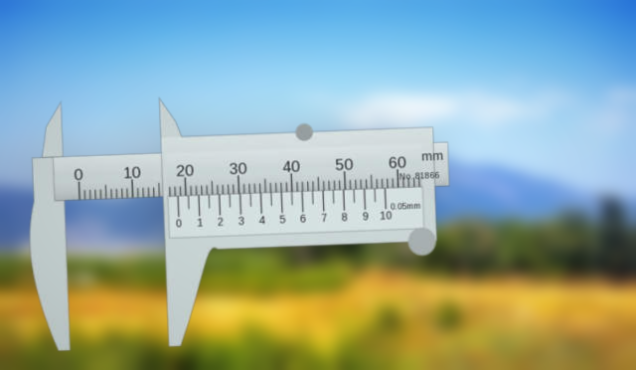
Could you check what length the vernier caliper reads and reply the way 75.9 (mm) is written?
18.5 (mm)
